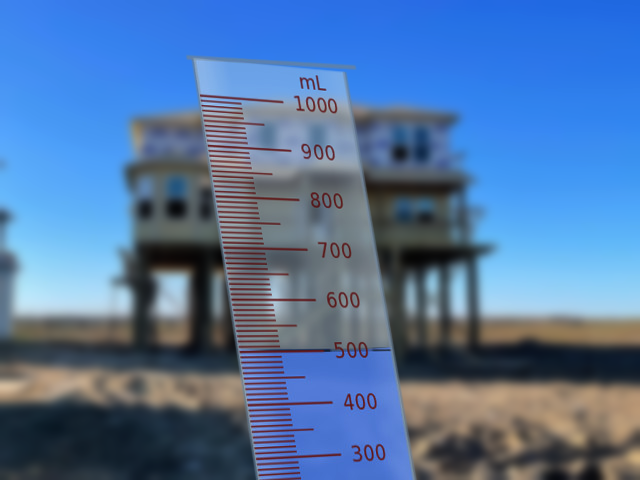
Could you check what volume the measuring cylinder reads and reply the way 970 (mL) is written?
500 (mL)
